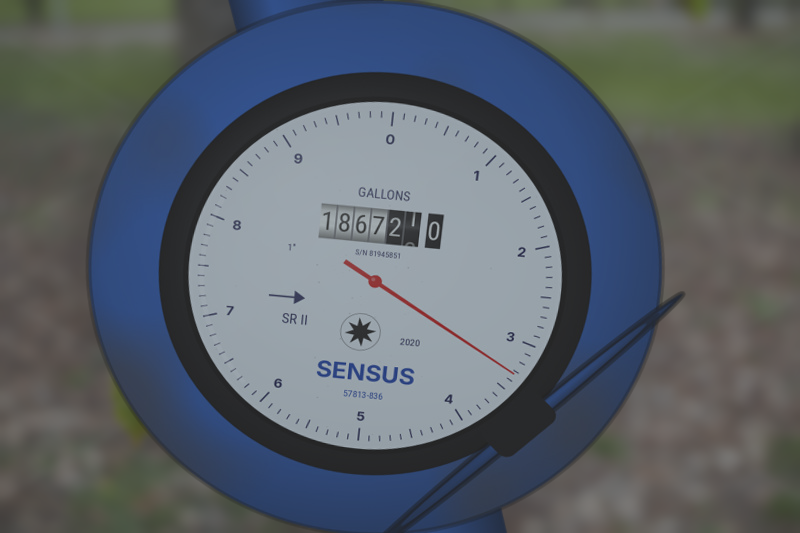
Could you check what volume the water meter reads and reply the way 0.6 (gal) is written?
1867213.3 (gal)
